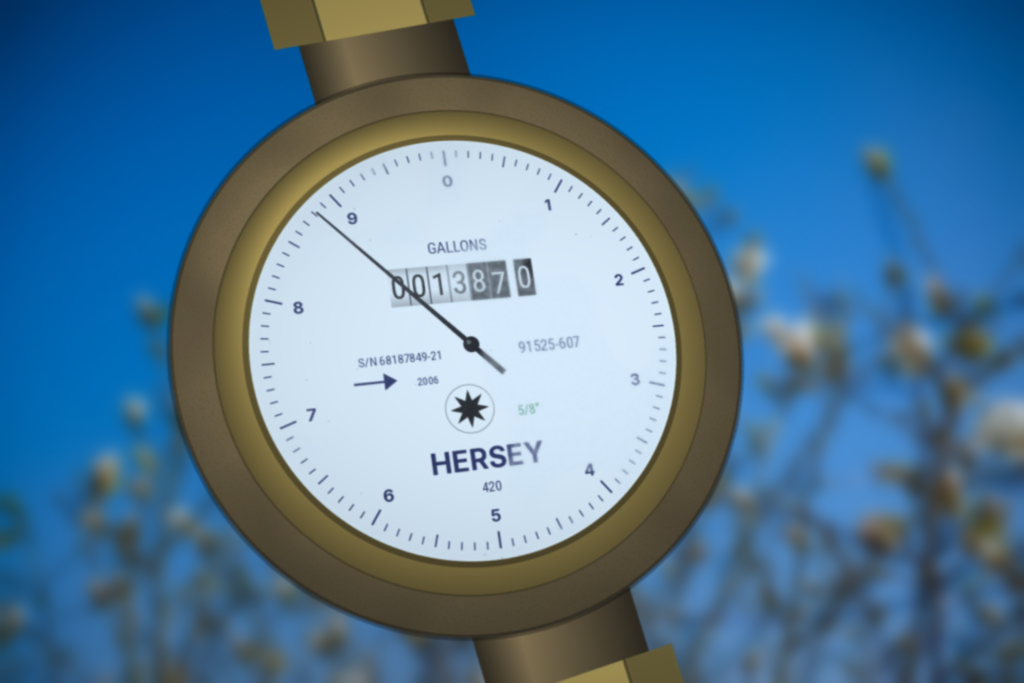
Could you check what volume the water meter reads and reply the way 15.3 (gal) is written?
13868.8 (gal)
